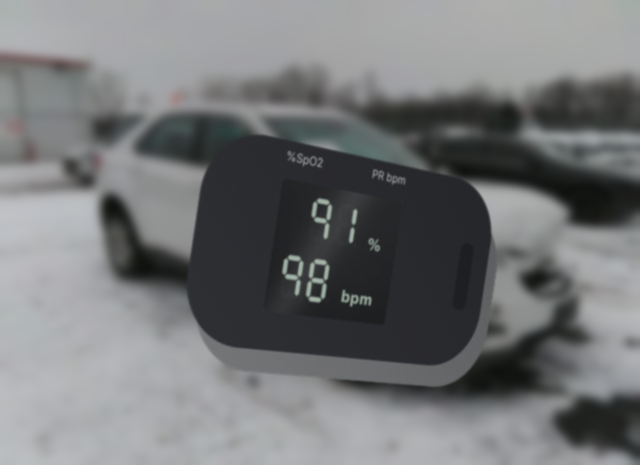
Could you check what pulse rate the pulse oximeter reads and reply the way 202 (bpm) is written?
98 (bpm)
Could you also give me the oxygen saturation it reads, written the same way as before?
91 (%)
